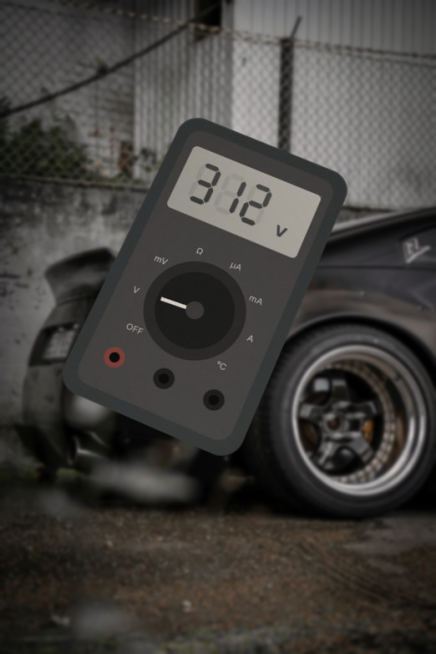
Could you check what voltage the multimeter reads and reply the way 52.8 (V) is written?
312 (V)
